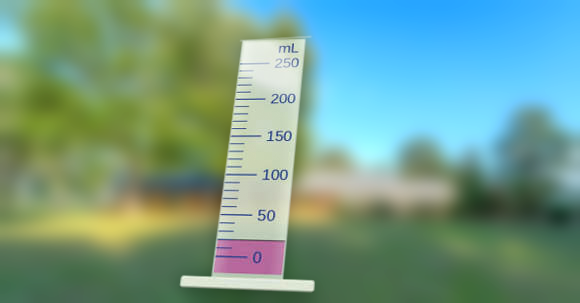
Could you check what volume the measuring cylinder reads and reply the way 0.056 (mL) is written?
20 (mL)
